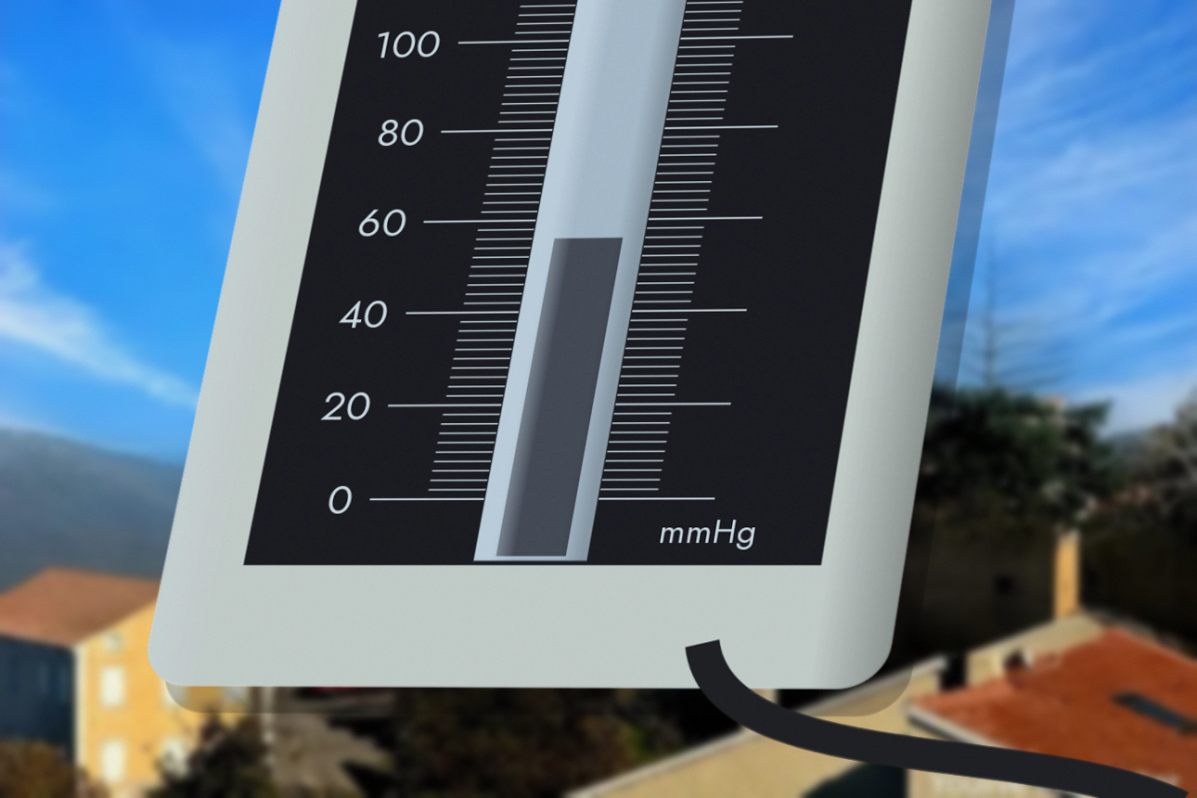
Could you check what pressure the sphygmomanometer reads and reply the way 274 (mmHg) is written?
56 (mmHg)
